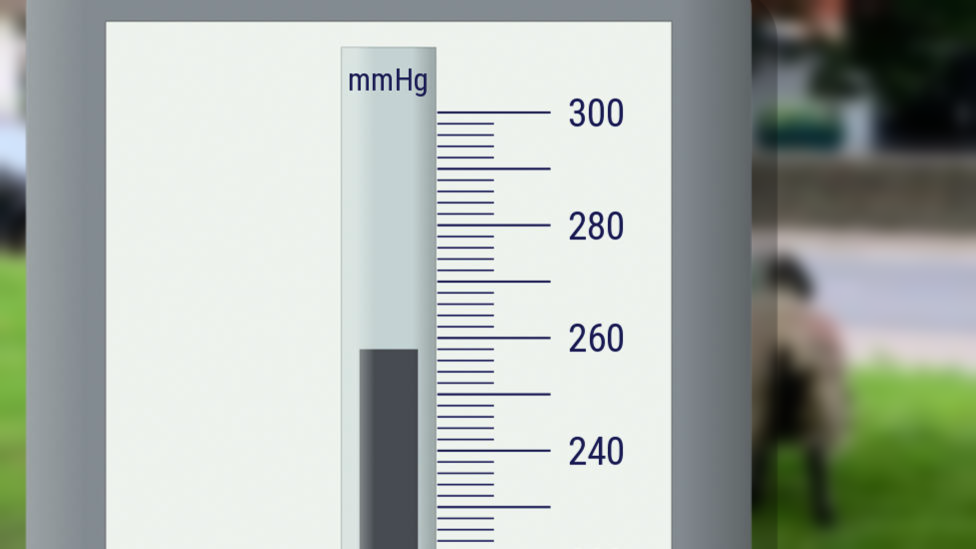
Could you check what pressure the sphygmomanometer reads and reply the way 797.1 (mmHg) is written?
258 (mmHg)
